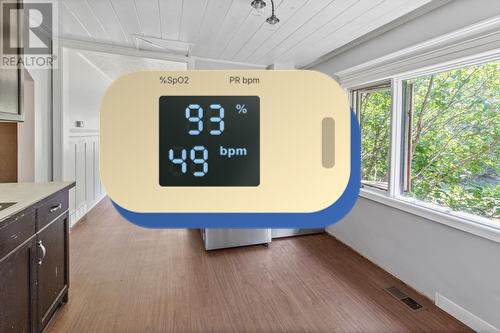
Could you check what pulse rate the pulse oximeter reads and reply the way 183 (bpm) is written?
49 (bpm)
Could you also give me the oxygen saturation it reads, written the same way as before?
93 (%)
